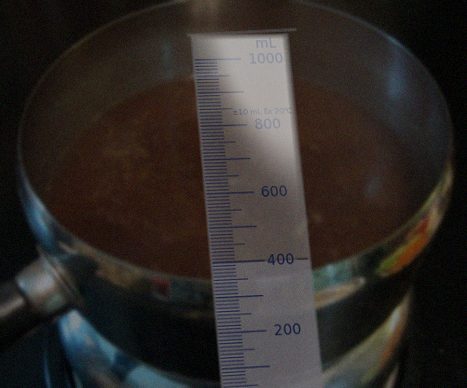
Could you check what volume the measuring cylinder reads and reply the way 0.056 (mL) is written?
400 (mL)
